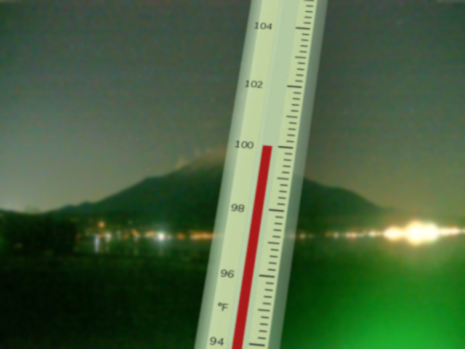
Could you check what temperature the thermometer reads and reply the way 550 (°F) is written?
100 (°F)
